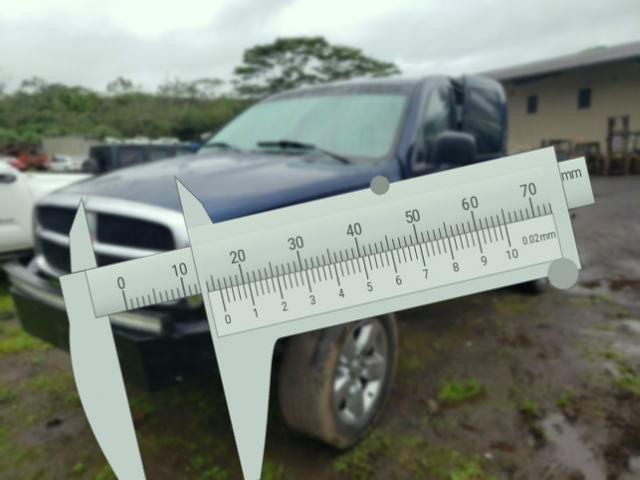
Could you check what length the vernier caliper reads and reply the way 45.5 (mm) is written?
16.0 (mm)
